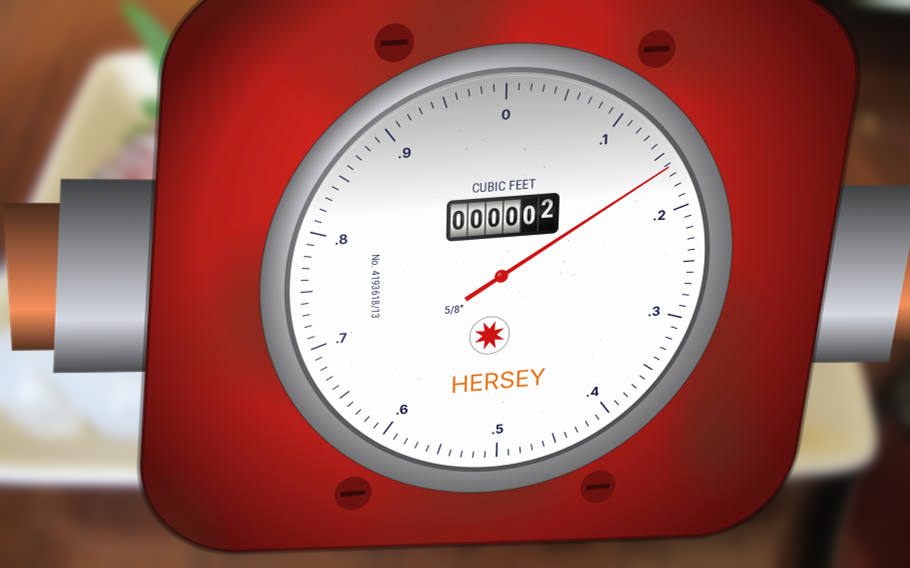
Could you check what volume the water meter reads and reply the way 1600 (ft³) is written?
2.16 (ft³)
